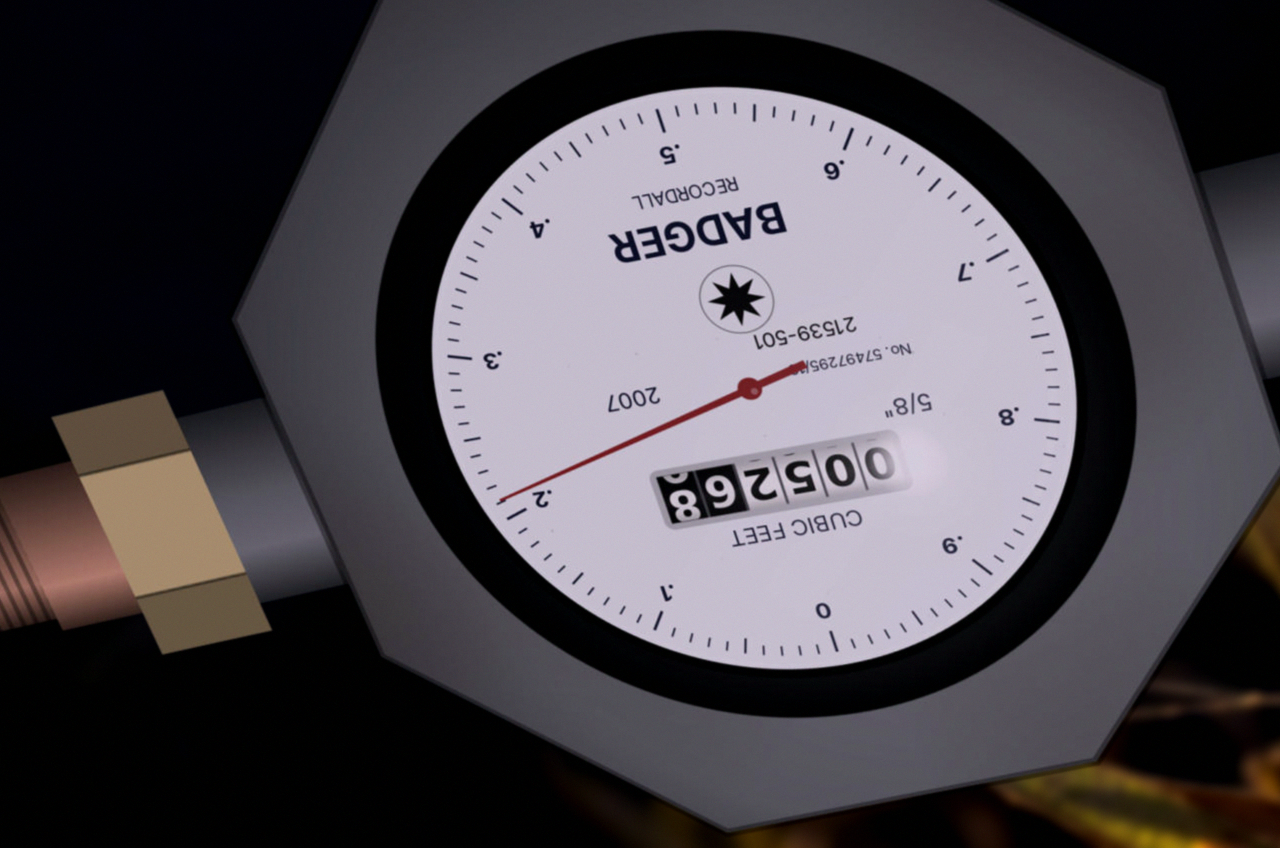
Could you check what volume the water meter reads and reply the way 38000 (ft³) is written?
5268.21 (ft³)
